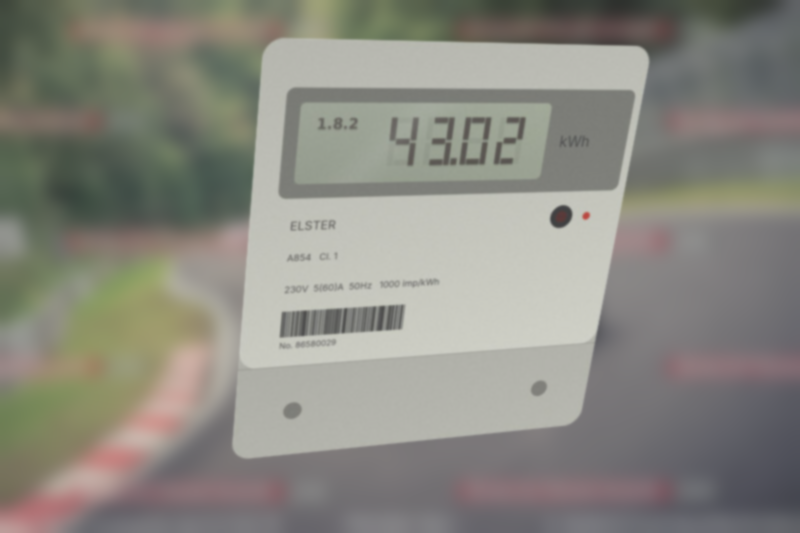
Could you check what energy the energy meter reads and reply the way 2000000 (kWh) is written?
43.02 (kWh)
